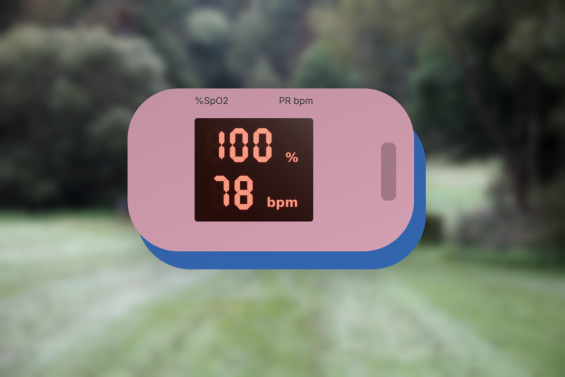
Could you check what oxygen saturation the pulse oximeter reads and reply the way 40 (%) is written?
100 (%)
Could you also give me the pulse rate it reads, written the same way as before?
78 (bpm)
